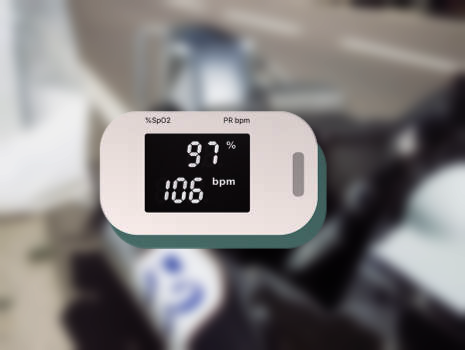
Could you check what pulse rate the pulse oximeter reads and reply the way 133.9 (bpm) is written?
106 (bpm)
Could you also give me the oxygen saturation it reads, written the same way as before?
97 (%)
